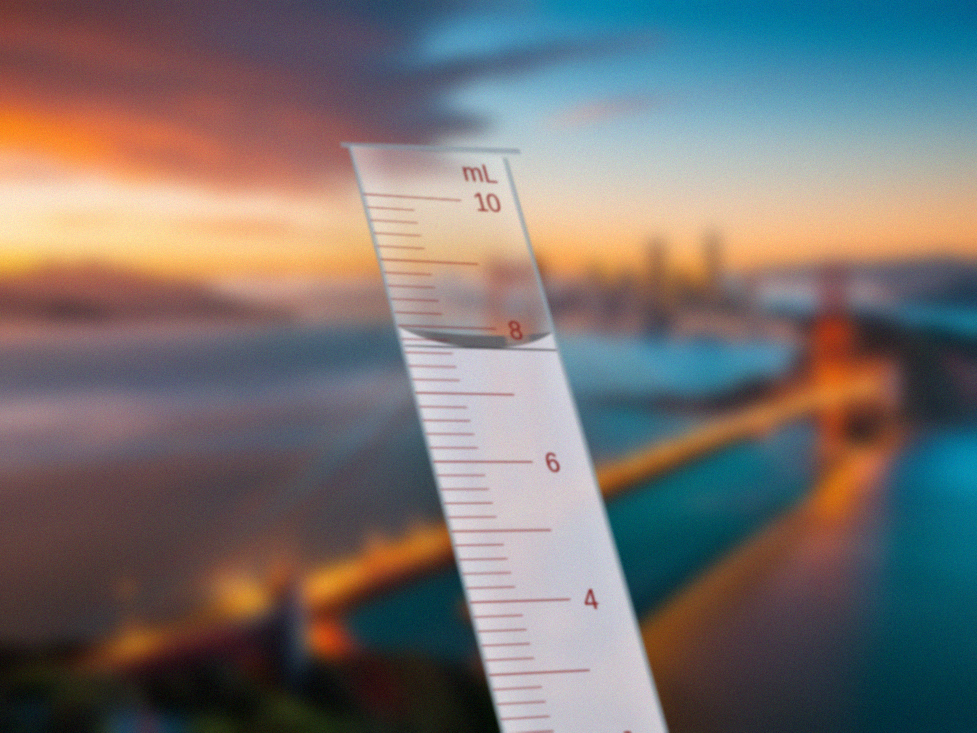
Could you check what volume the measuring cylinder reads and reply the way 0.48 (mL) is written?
7.7 (mL)
